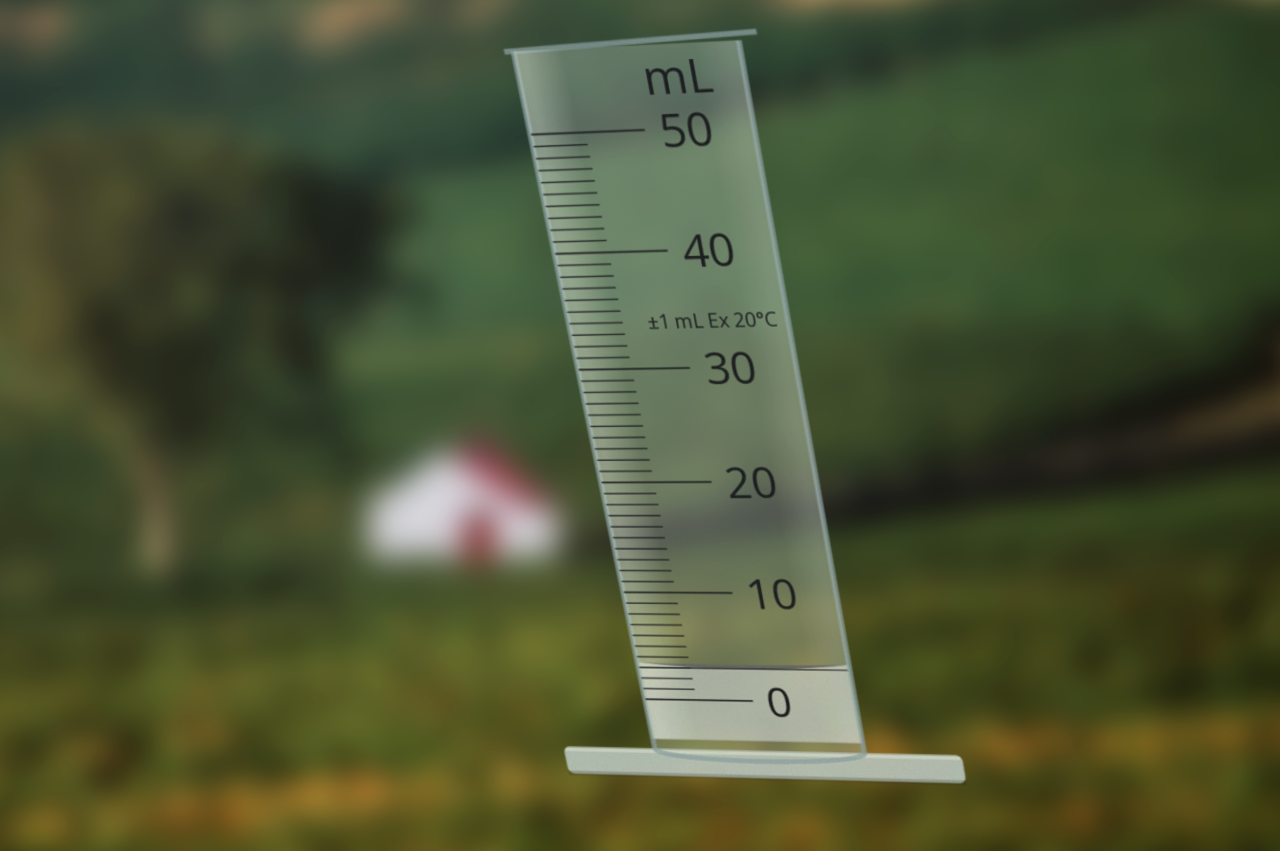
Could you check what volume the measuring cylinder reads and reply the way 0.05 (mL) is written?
3 (mL)
